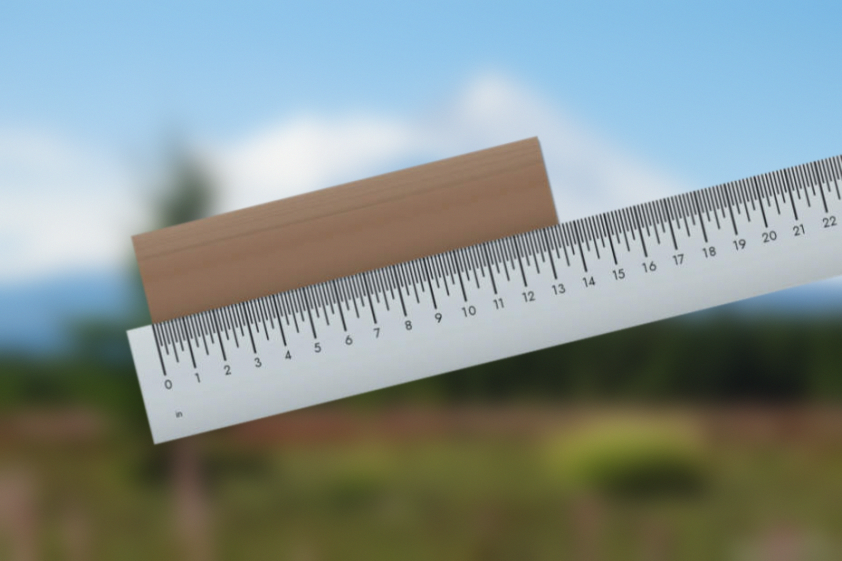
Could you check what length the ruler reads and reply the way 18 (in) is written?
13.5 (in)
